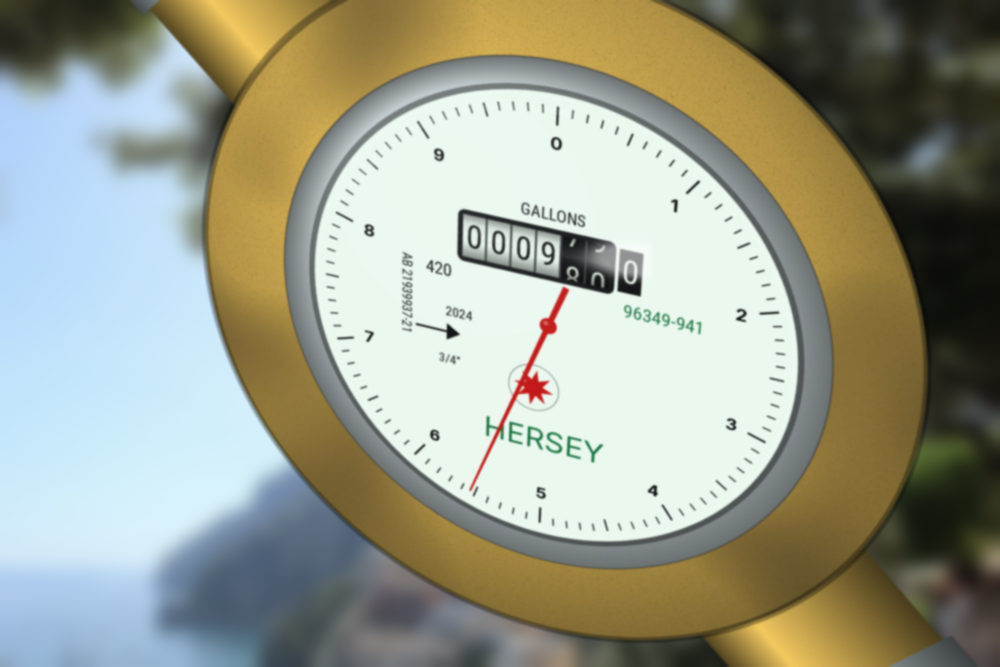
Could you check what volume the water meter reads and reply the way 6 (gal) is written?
9795.5 (gal)
